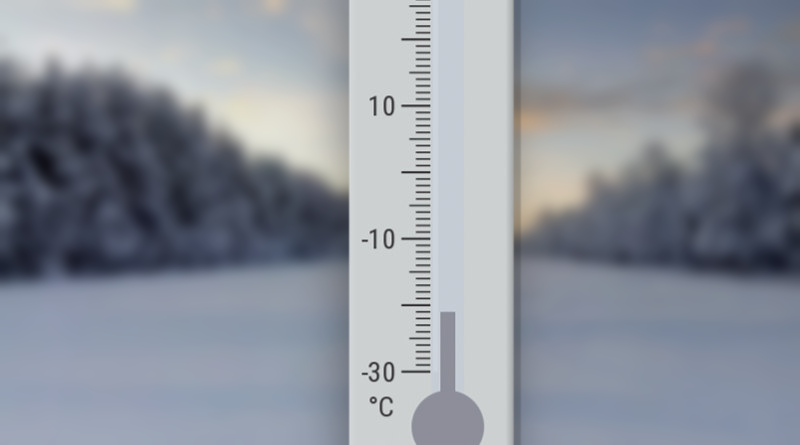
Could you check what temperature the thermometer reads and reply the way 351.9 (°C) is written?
-21 (°C)
